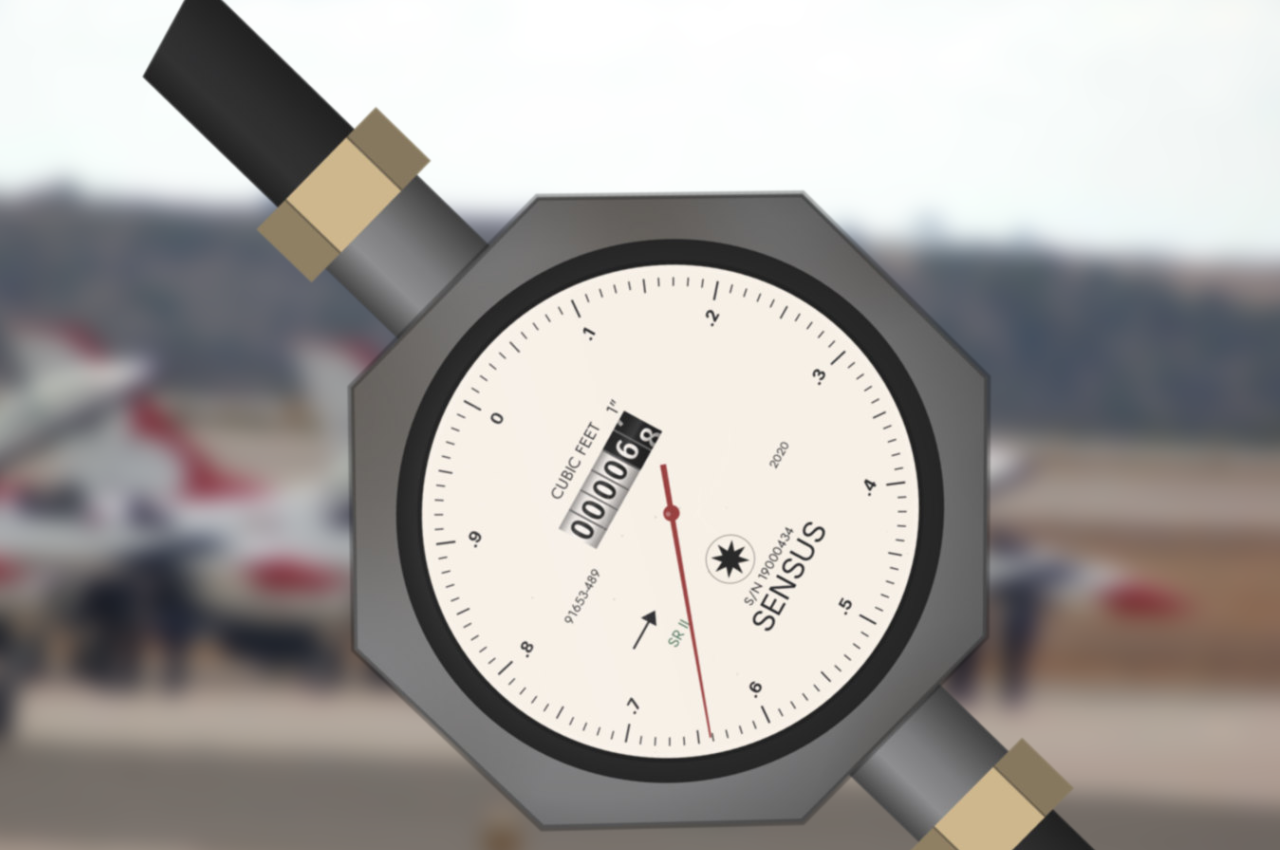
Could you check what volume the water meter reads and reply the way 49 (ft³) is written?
67.64 (ft³)
